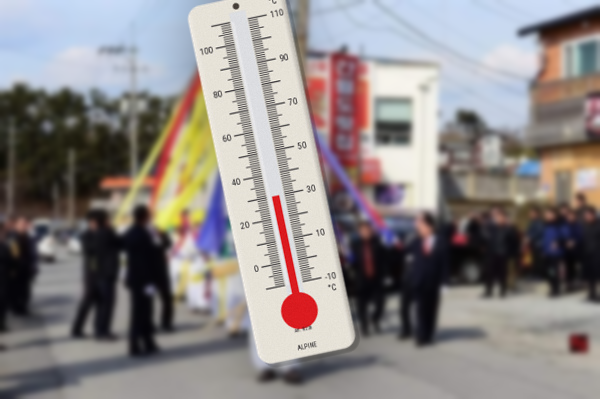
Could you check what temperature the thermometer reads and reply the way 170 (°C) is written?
30 (°C)
